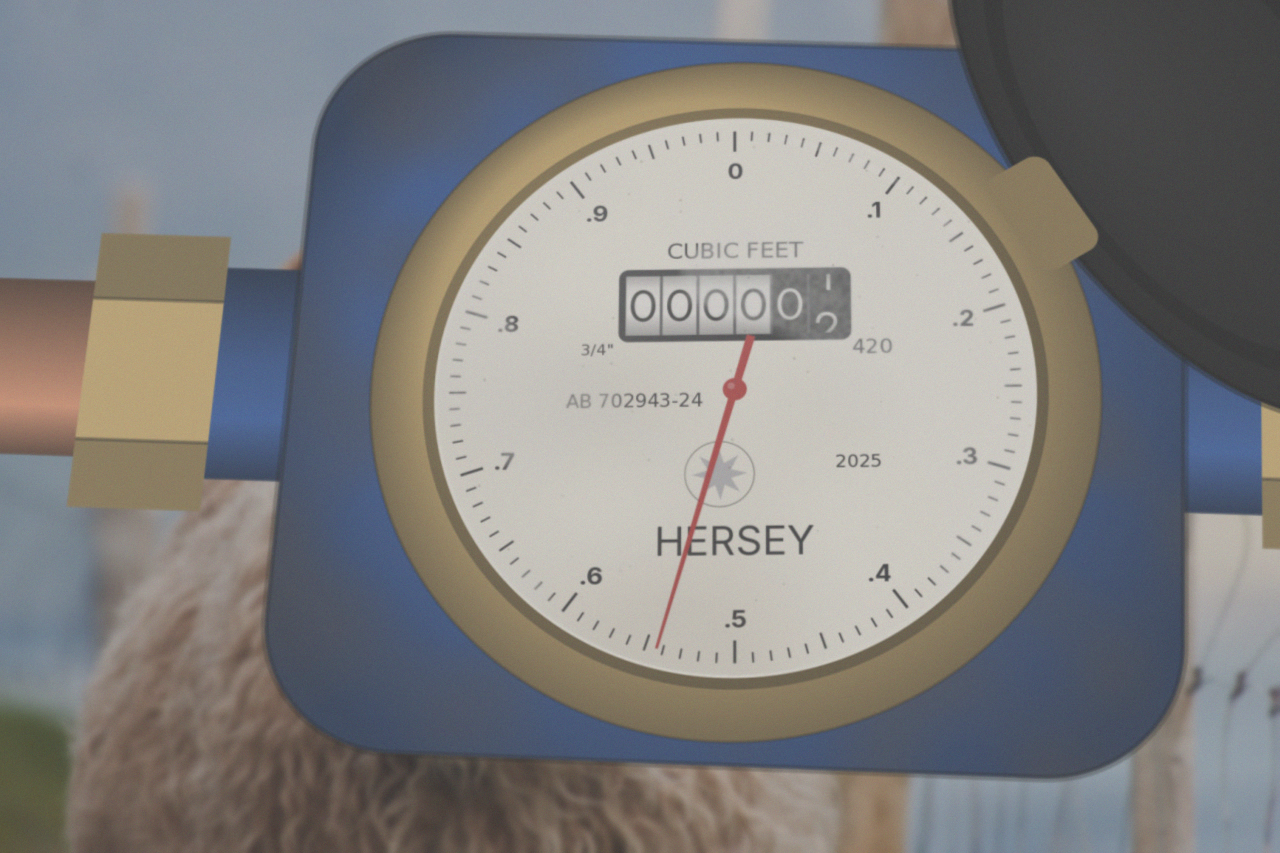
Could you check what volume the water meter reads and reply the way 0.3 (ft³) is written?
1.54 (ft³)
